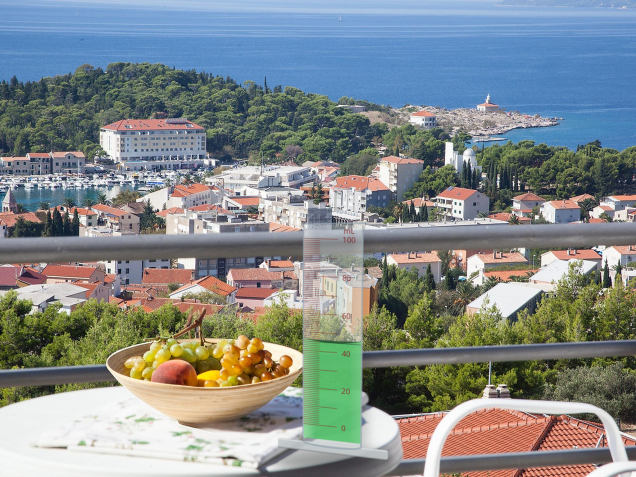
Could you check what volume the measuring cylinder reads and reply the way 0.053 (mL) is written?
45 (mL)
